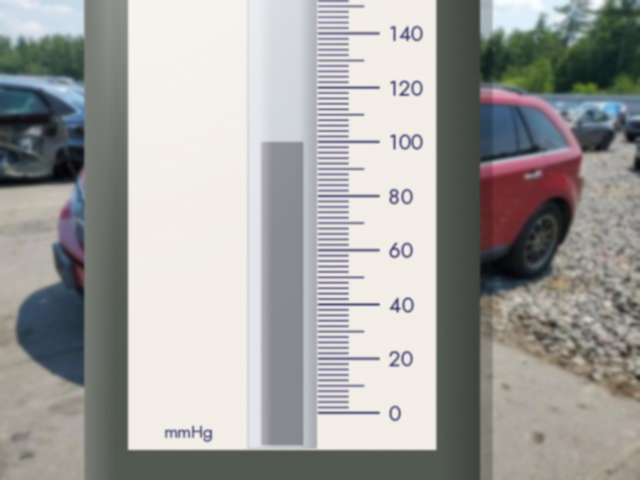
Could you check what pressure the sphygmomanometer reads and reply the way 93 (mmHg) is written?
100 (mmHg)
